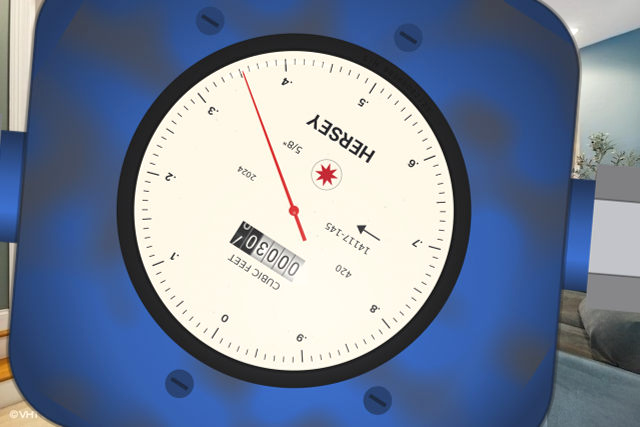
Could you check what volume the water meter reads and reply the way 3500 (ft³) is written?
307.35 (ft³)
